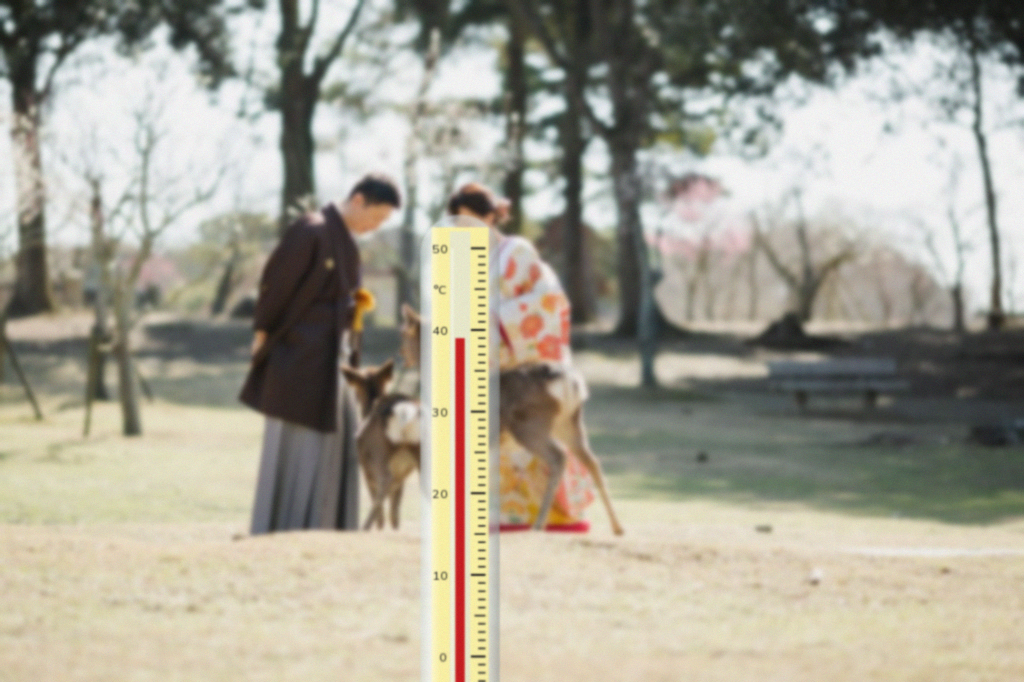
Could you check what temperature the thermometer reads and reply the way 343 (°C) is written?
39 (°C)
